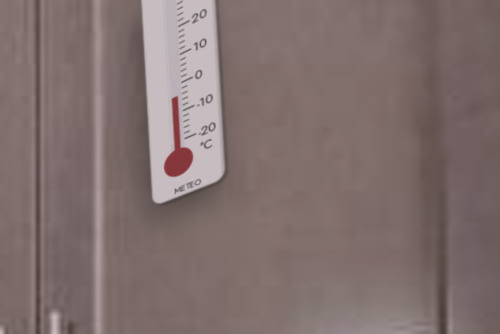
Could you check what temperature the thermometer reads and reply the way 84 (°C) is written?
-4 (°C)
